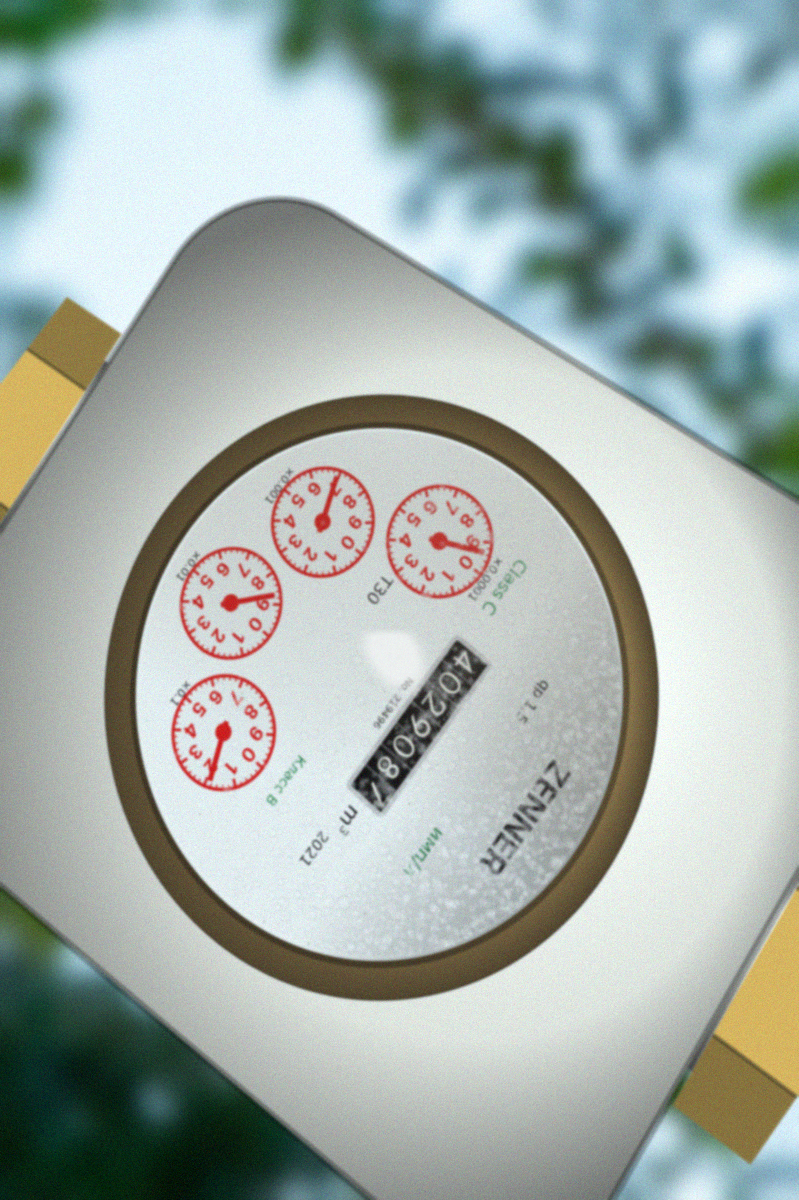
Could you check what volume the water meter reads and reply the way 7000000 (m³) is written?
4029087.1869 (m³)
